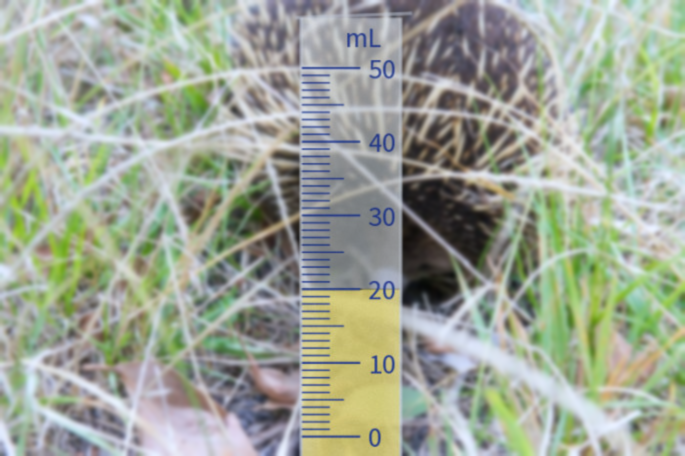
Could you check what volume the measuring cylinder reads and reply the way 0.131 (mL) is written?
20 (mL)
